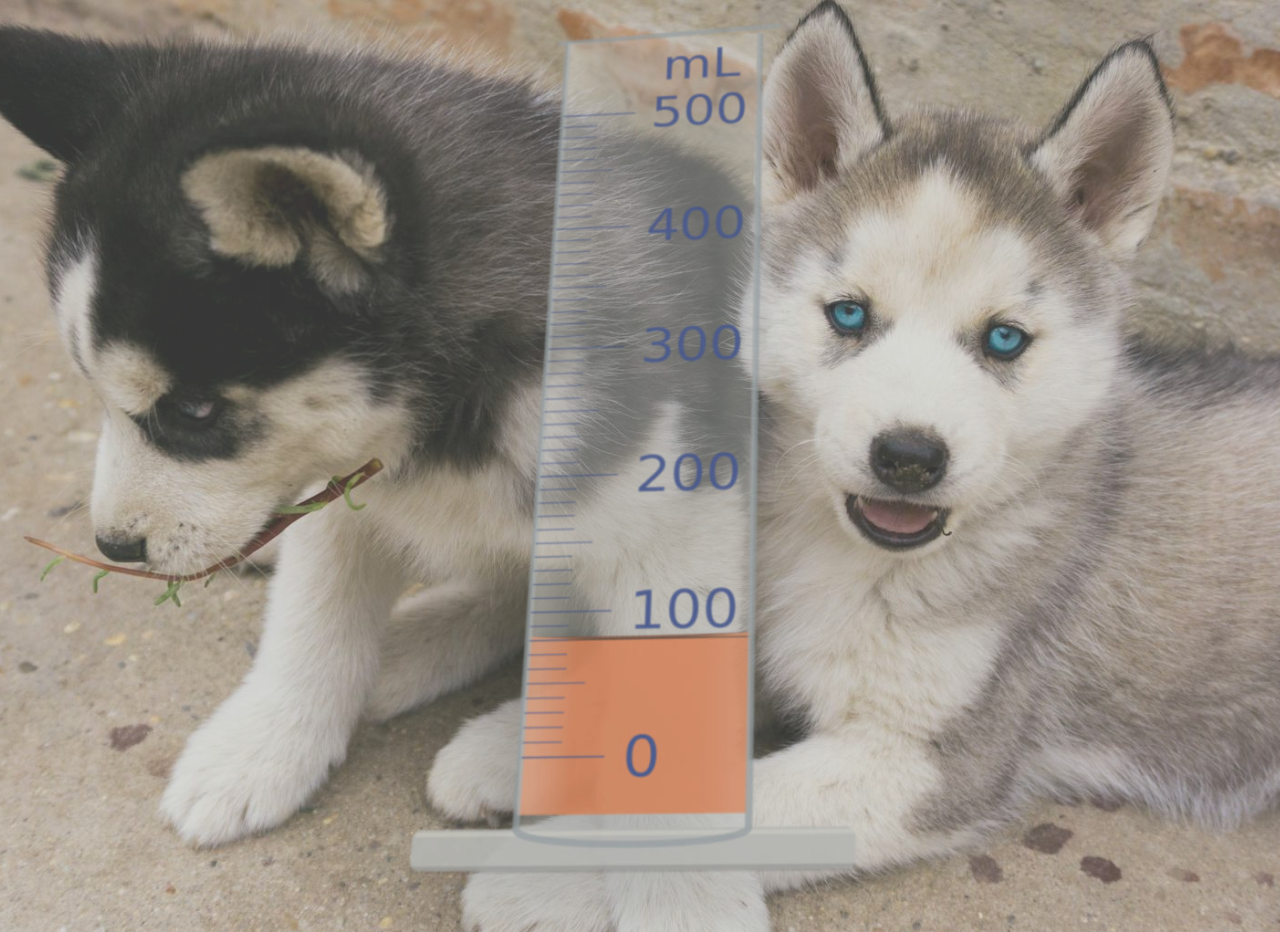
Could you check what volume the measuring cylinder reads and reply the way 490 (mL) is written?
80 (mL)
